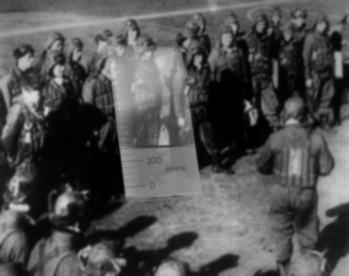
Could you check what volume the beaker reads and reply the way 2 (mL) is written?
300 (mL)
